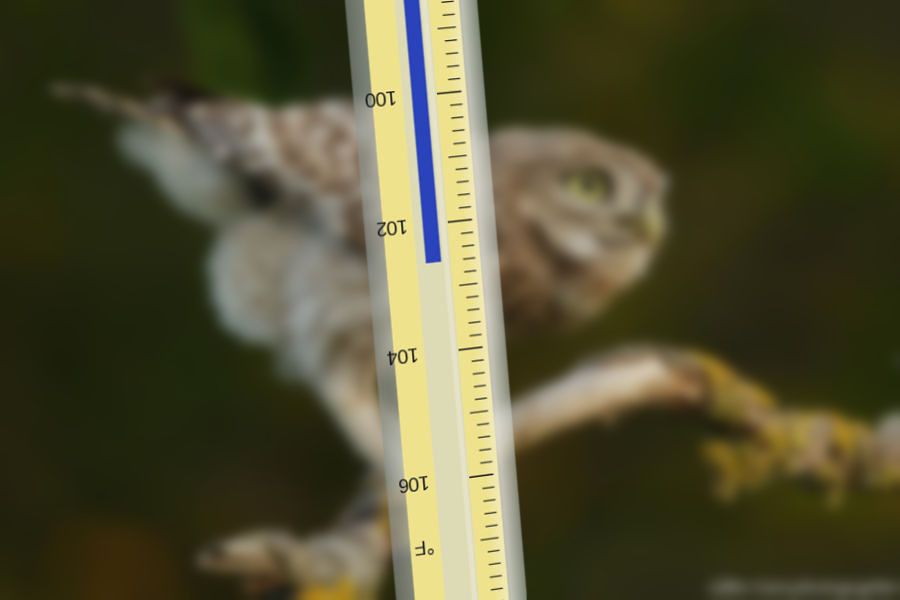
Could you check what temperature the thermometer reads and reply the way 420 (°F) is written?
102.6 (°F)
